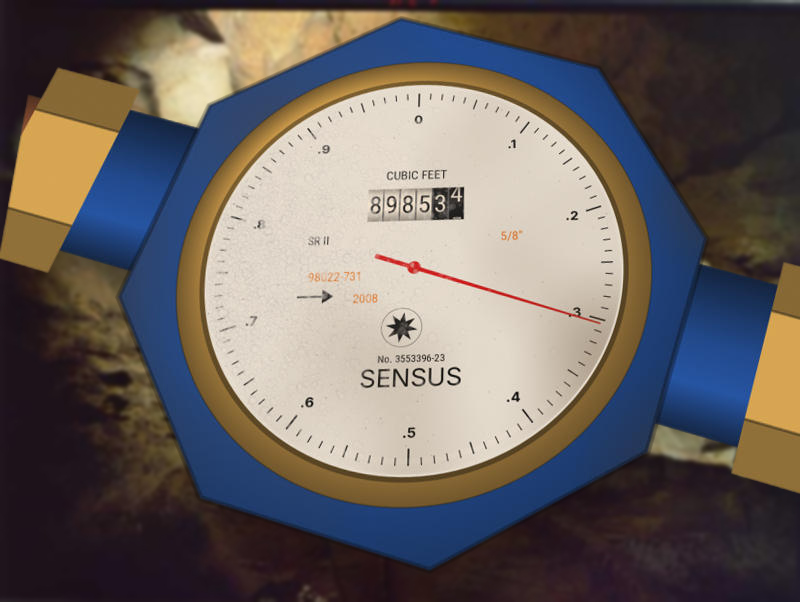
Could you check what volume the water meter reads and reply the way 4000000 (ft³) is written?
898534.30 (ft³)
